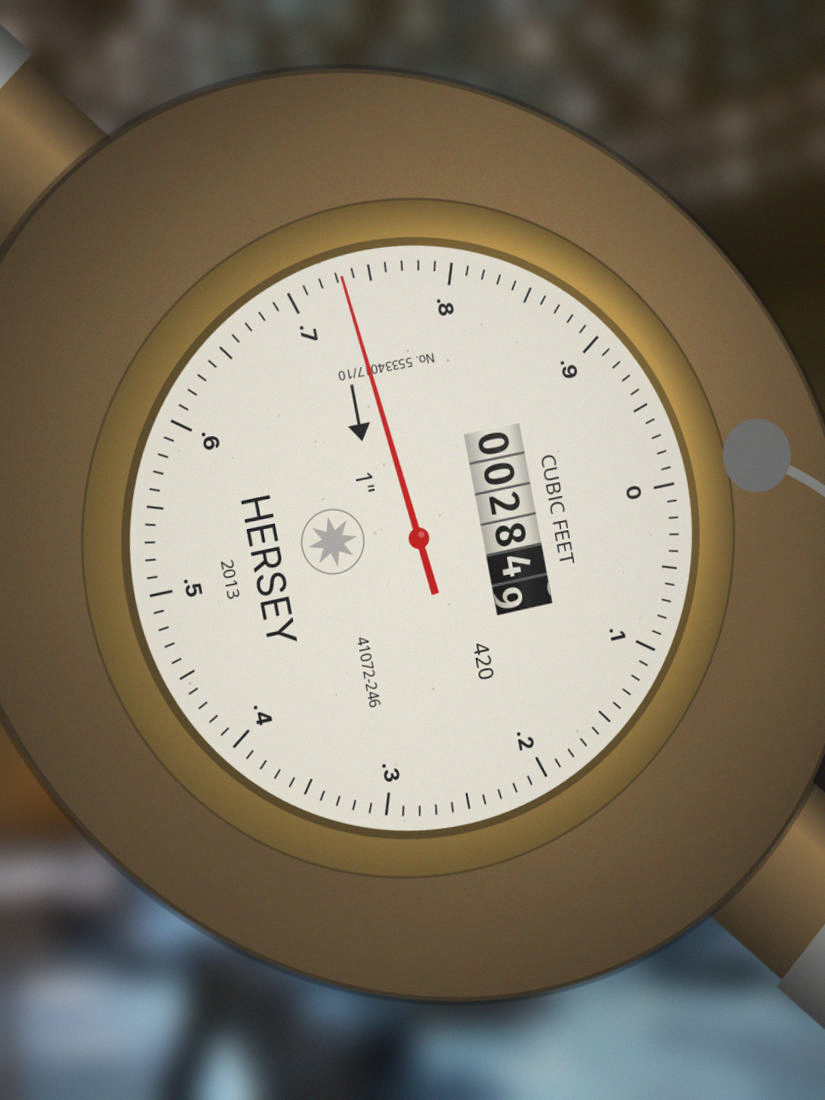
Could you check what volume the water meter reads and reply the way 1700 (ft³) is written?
2848.73 (ft³)
